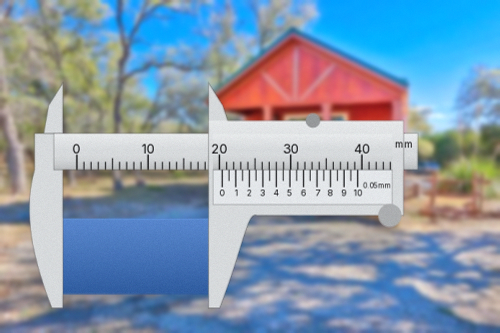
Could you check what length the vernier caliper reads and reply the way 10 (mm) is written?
20.4 (mm)
